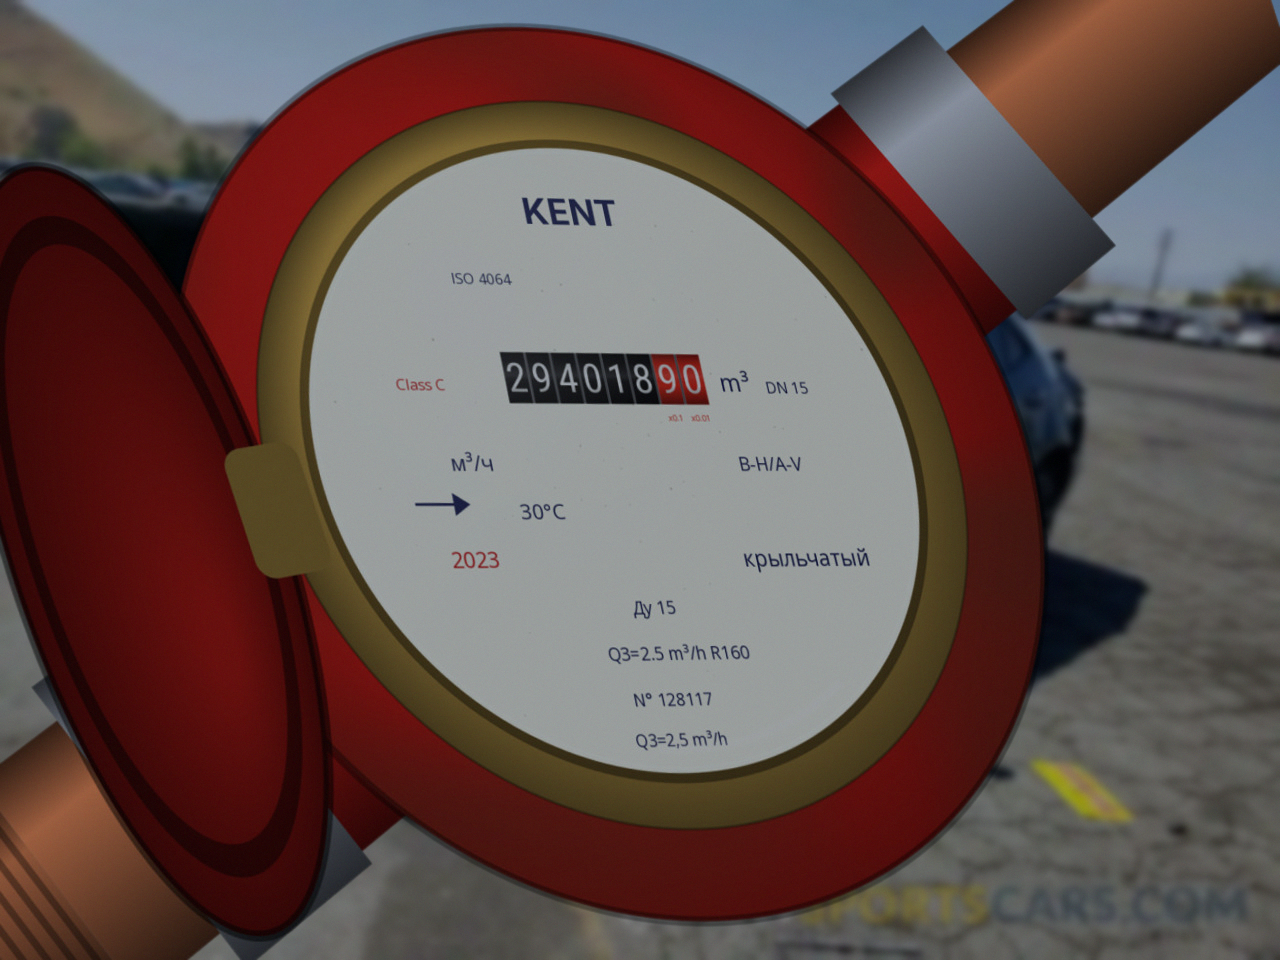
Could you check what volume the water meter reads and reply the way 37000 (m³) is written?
294018.90 (m³)
